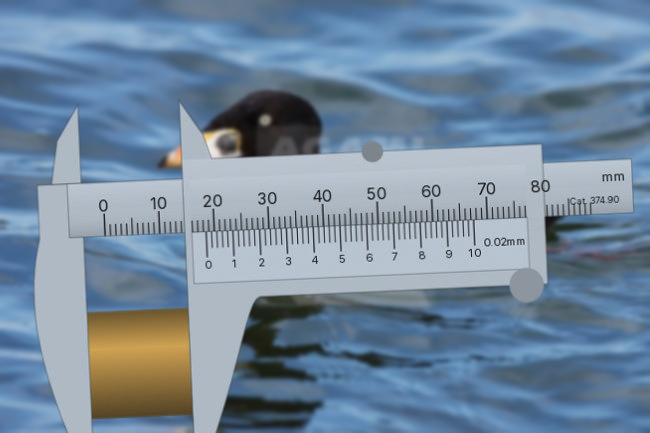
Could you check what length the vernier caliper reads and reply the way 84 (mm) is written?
18.5 (mm)
